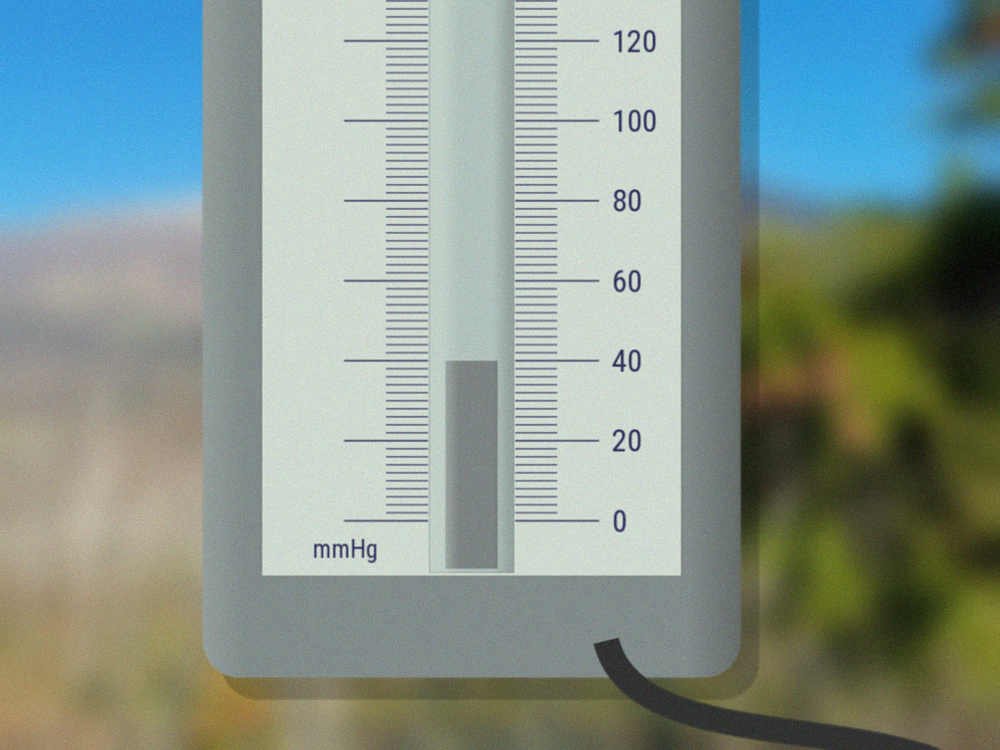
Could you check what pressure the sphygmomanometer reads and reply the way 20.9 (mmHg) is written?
40 (mmHg)
